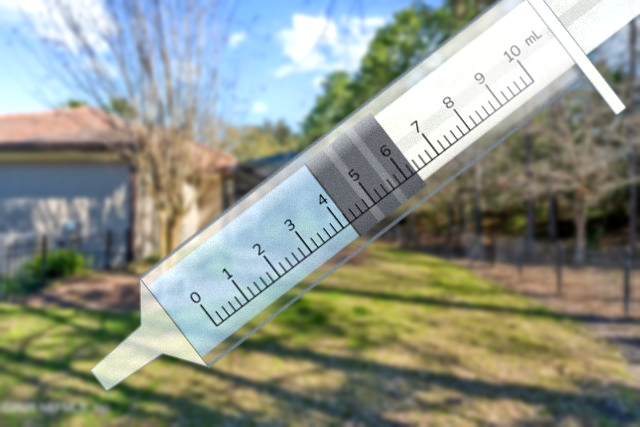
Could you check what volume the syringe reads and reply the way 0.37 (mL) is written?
4.2 (mL)
